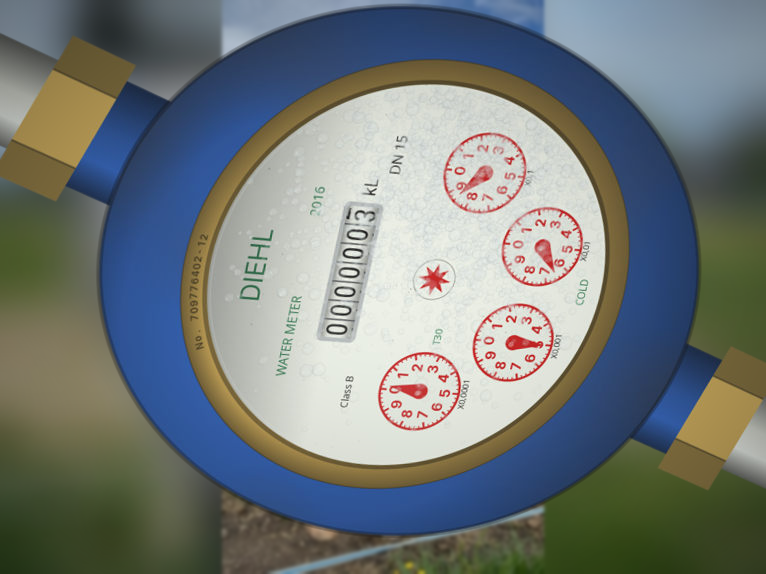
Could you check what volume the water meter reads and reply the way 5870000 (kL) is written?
2.8650 (kL)
